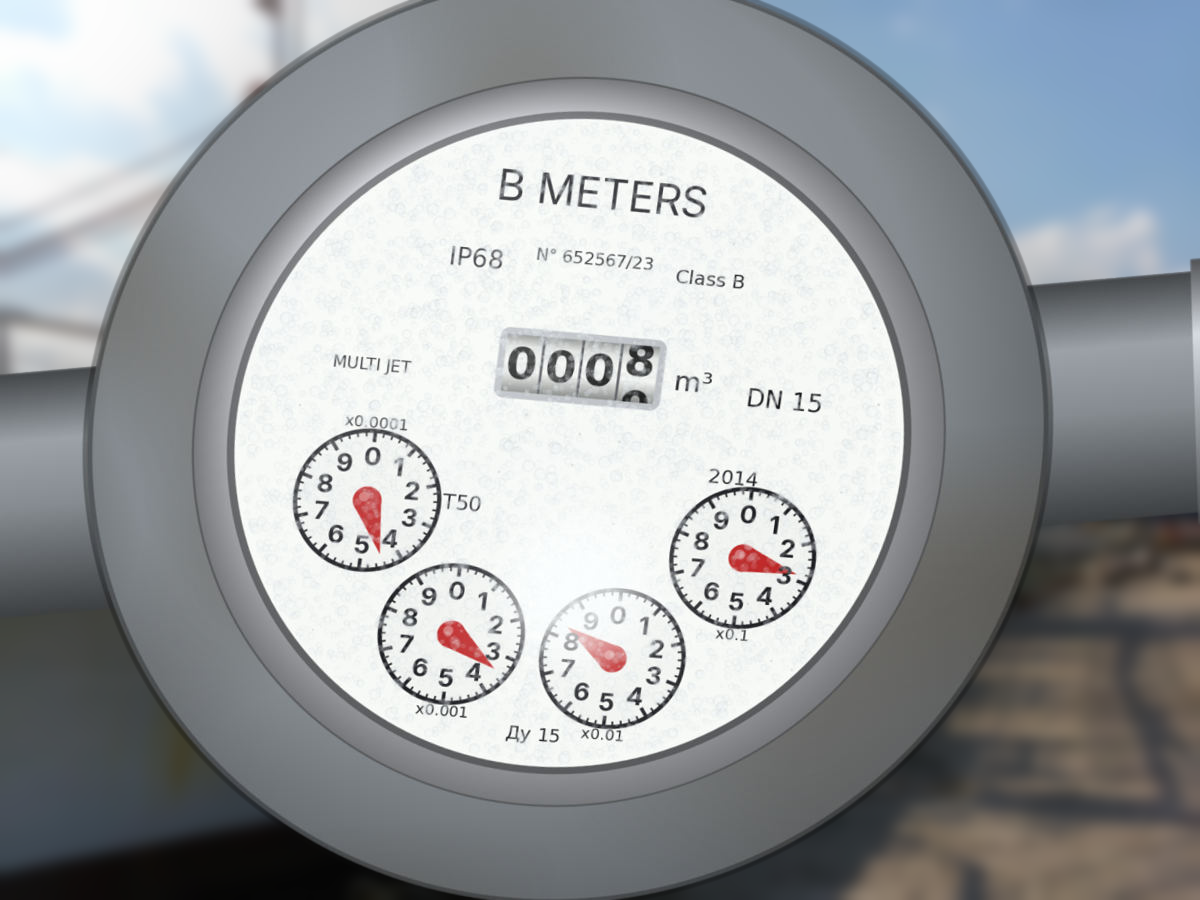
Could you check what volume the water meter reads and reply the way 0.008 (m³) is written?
8.2834 (m³)
